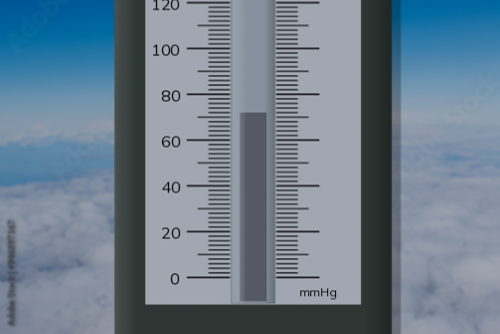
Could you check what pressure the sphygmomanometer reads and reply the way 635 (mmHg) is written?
72 (mmHg)
